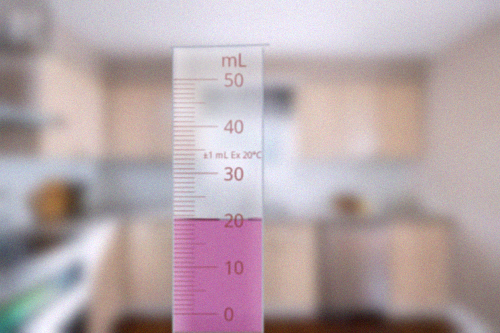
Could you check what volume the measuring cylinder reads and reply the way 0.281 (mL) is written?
20 (mL)
